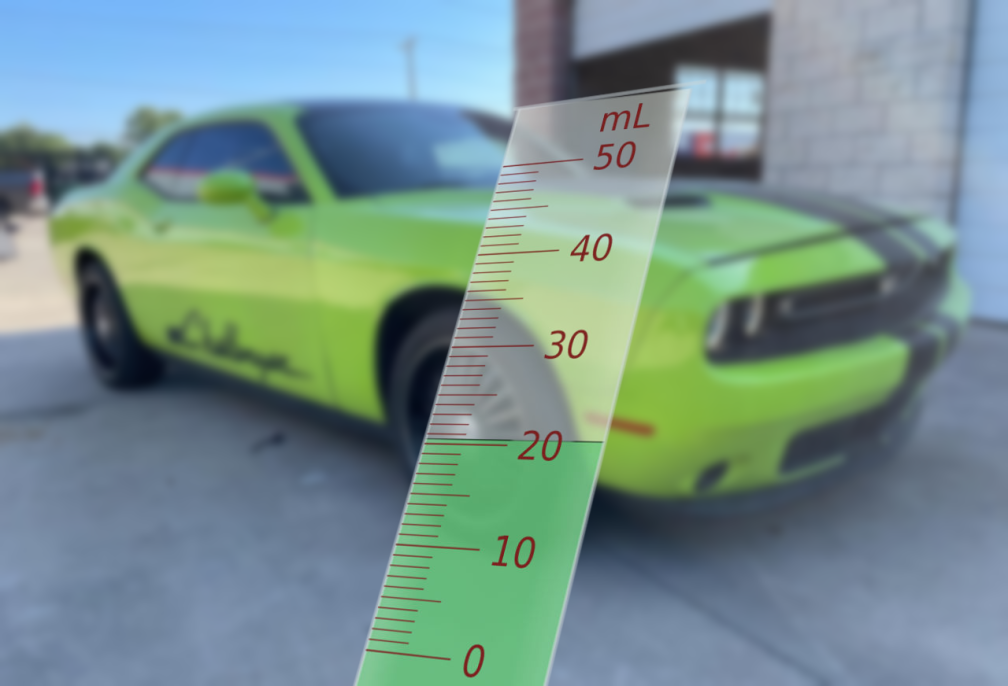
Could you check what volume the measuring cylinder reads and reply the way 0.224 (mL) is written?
20.5 (mL)
